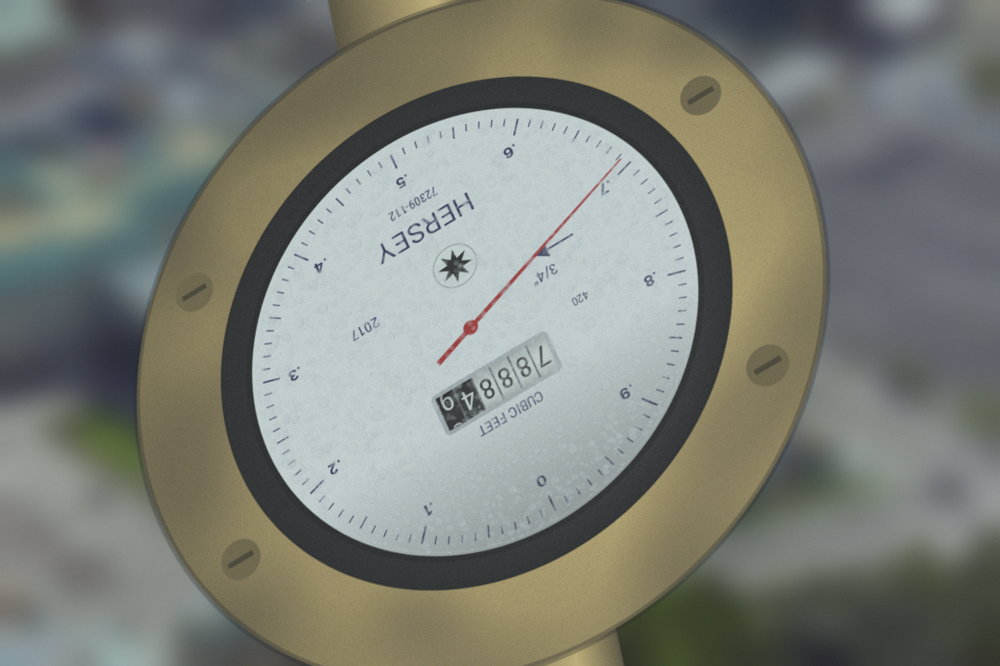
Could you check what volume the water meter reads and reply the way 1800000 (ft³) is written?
788848.69 (ft³)
